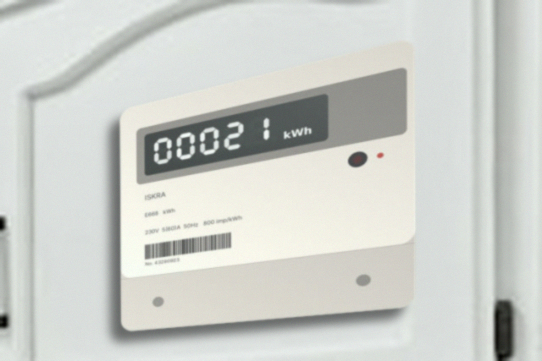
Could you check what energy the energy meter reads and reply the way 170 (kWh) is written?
21 (kWh)
